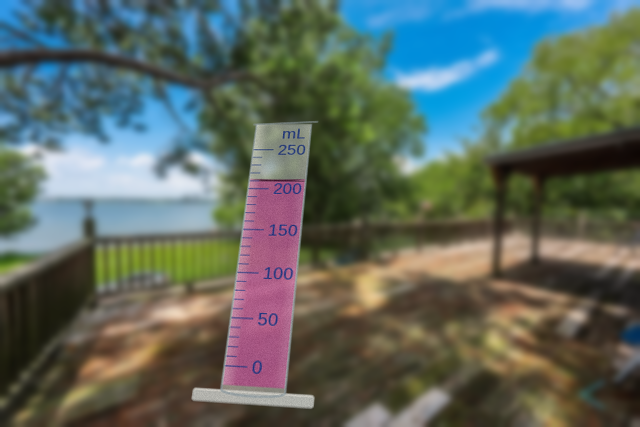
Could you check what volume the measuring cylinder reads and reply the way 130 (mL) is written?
210 (mL)
